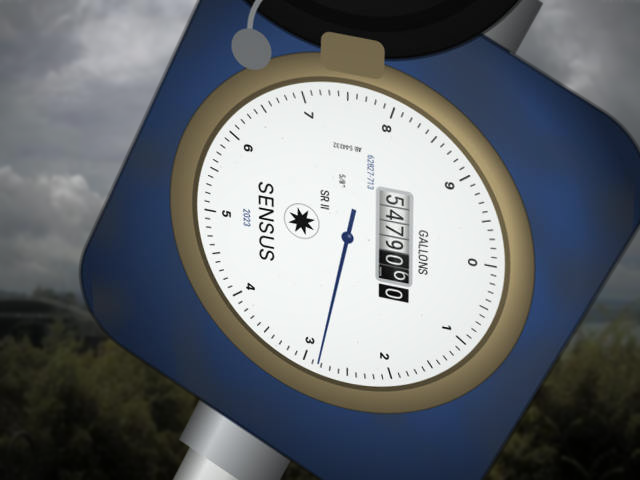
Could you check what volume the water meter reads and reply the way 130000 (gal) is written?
5479062.8 (gal)
